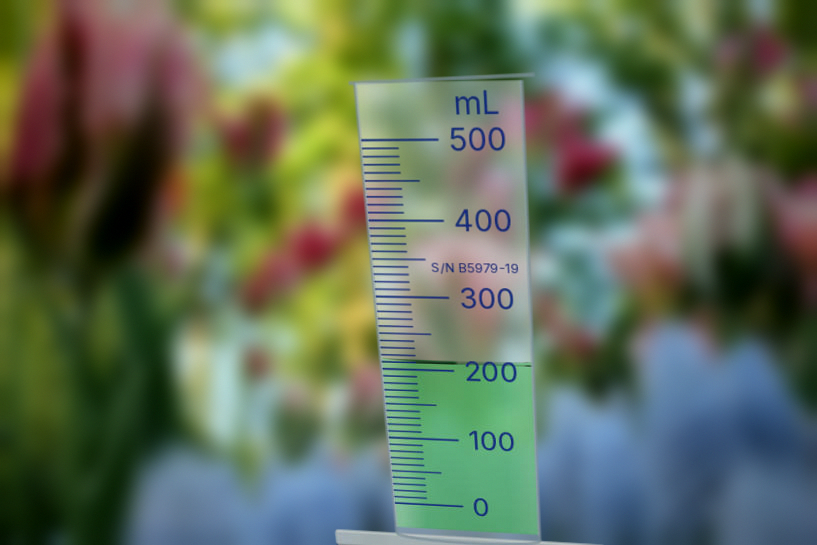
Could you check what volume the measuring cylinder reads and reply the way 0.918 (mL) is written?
210 (mL)
